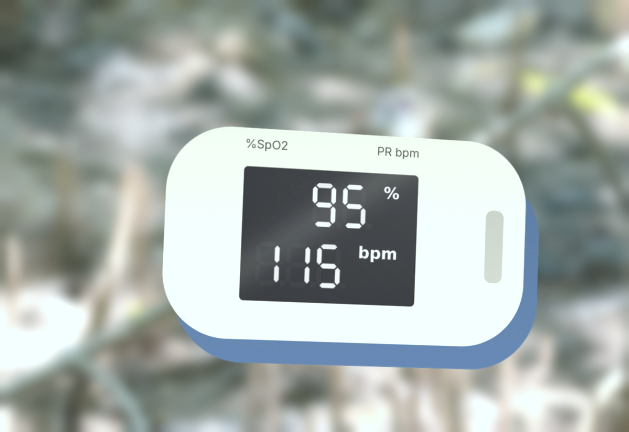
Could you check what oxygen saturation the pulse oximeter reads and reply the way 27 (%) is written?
95 (%)
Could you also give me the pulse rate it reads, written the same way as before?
115 (bpm)
